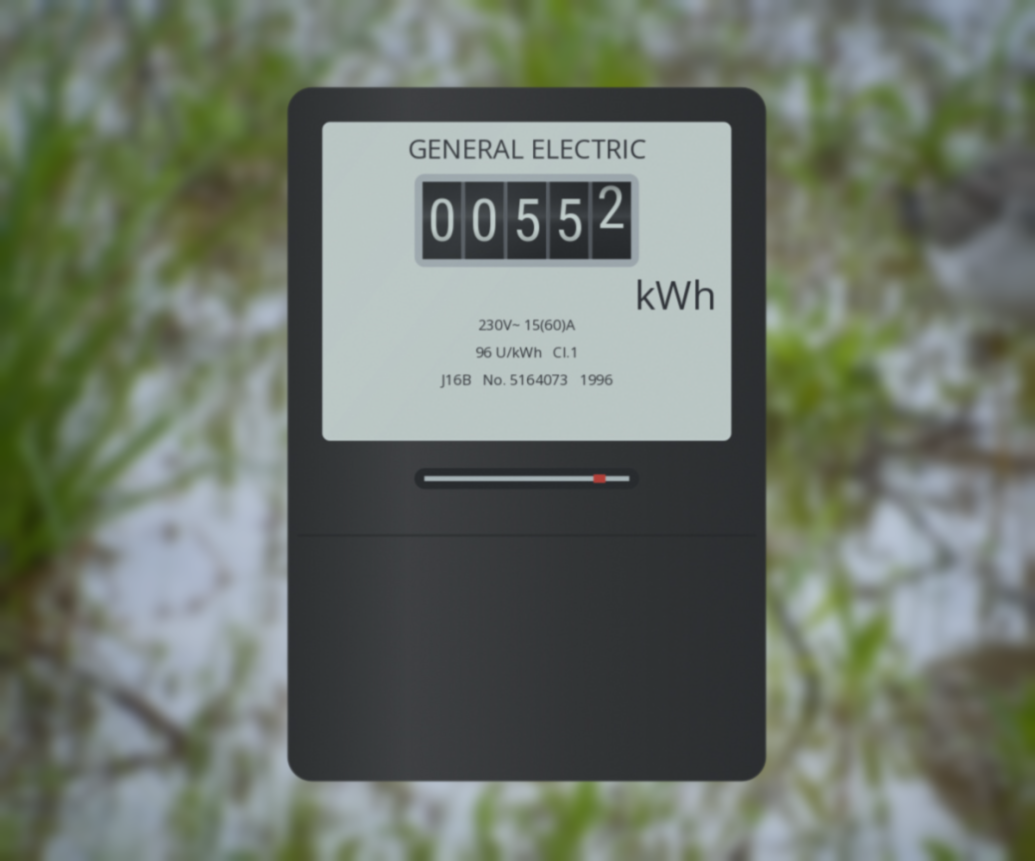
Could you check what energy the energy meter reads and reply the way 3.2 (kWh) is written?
552 (kWh)
